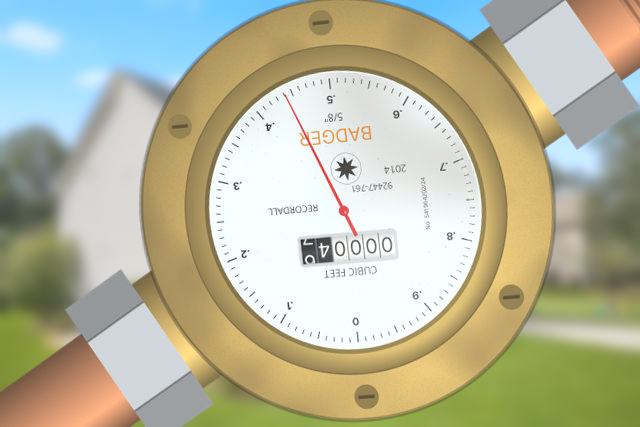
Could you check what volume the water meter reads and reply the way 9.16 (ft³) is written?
46.44 (ft³)
